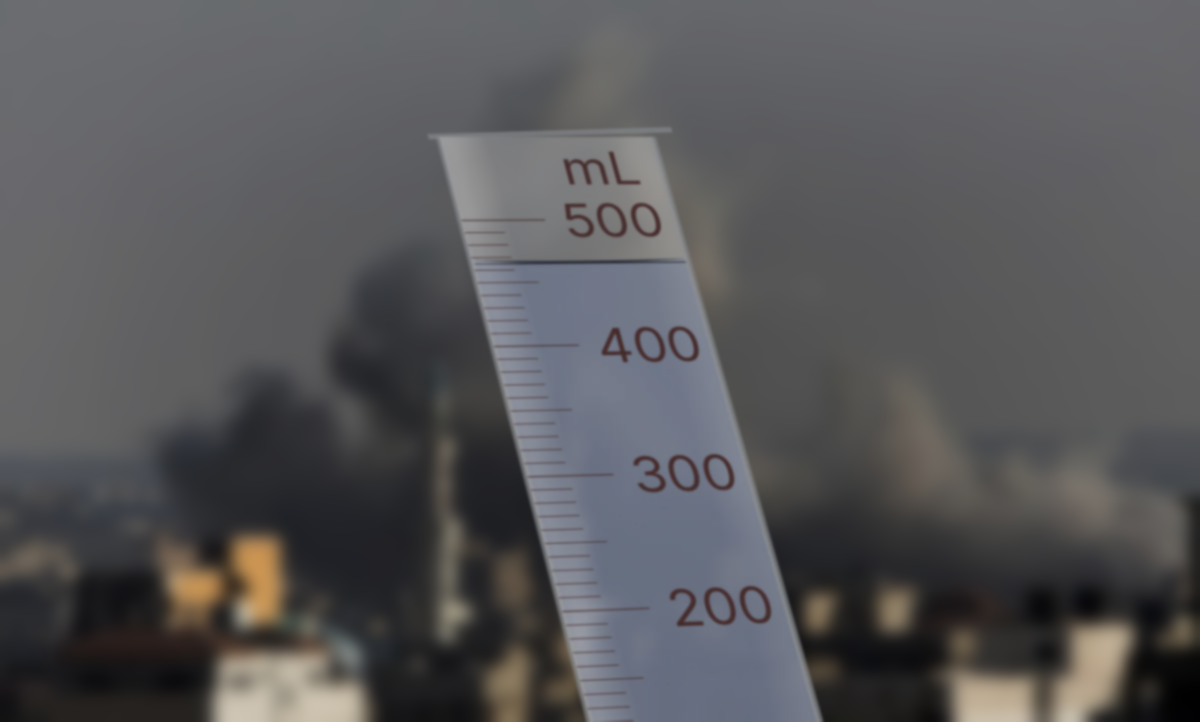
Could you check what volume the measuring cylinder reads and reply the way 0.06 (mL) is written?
465 (mL)
